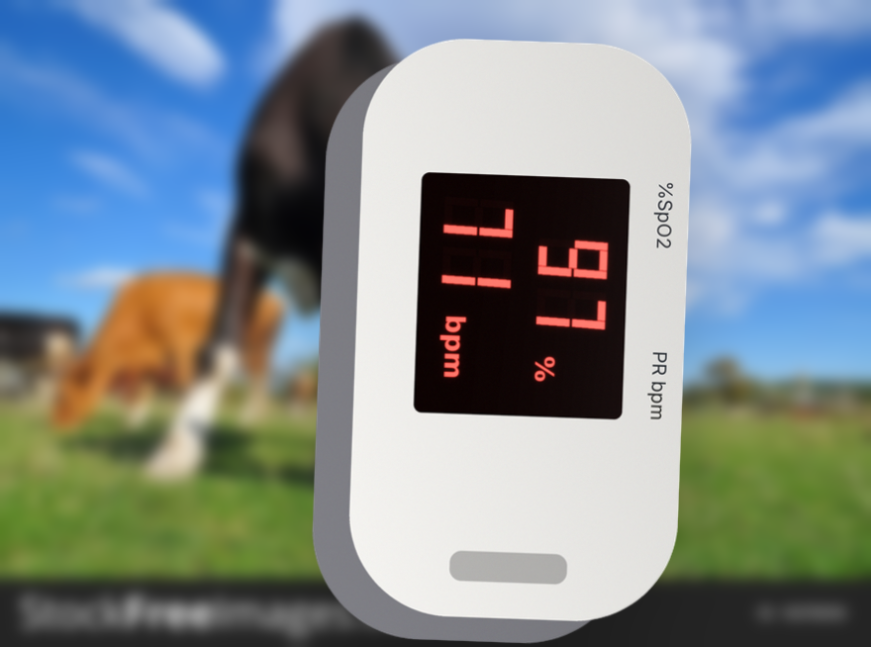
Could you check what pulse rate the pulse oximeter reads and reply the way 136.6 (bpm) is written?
71 (bpm)
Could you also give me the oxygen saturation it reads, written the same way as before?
97 (%)
